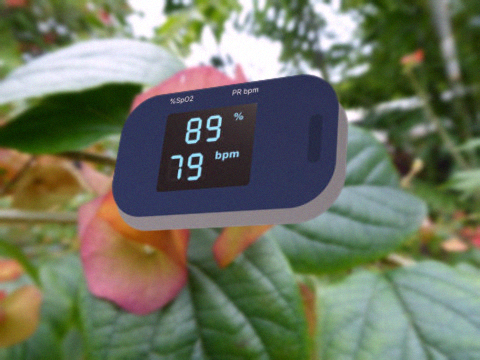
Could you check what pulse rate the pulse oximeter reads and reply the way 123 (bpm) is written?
79 (bpm)
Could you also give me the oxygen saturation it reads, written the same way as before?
89 (%)
